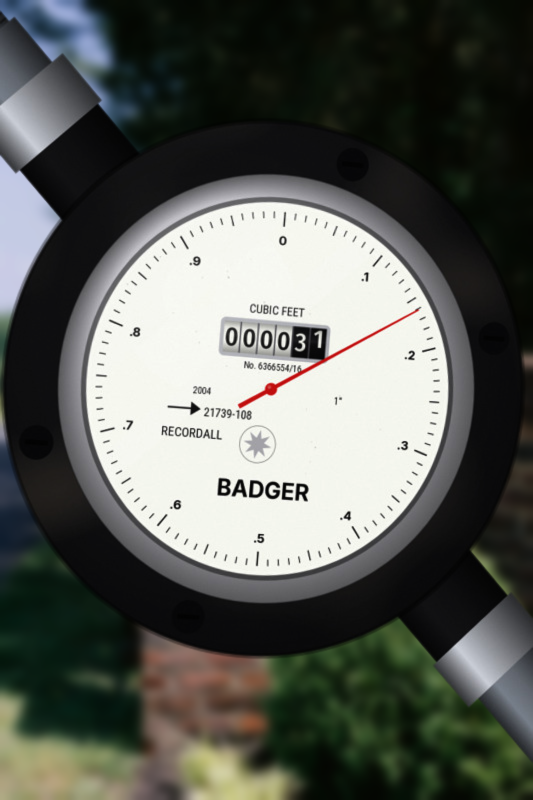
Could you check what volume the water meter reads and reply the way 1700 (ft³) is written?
31.16 (ft³)
